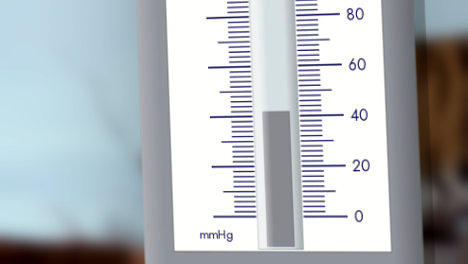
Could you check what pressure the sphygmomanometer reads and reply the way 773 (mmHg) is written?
42 (mmHg)
